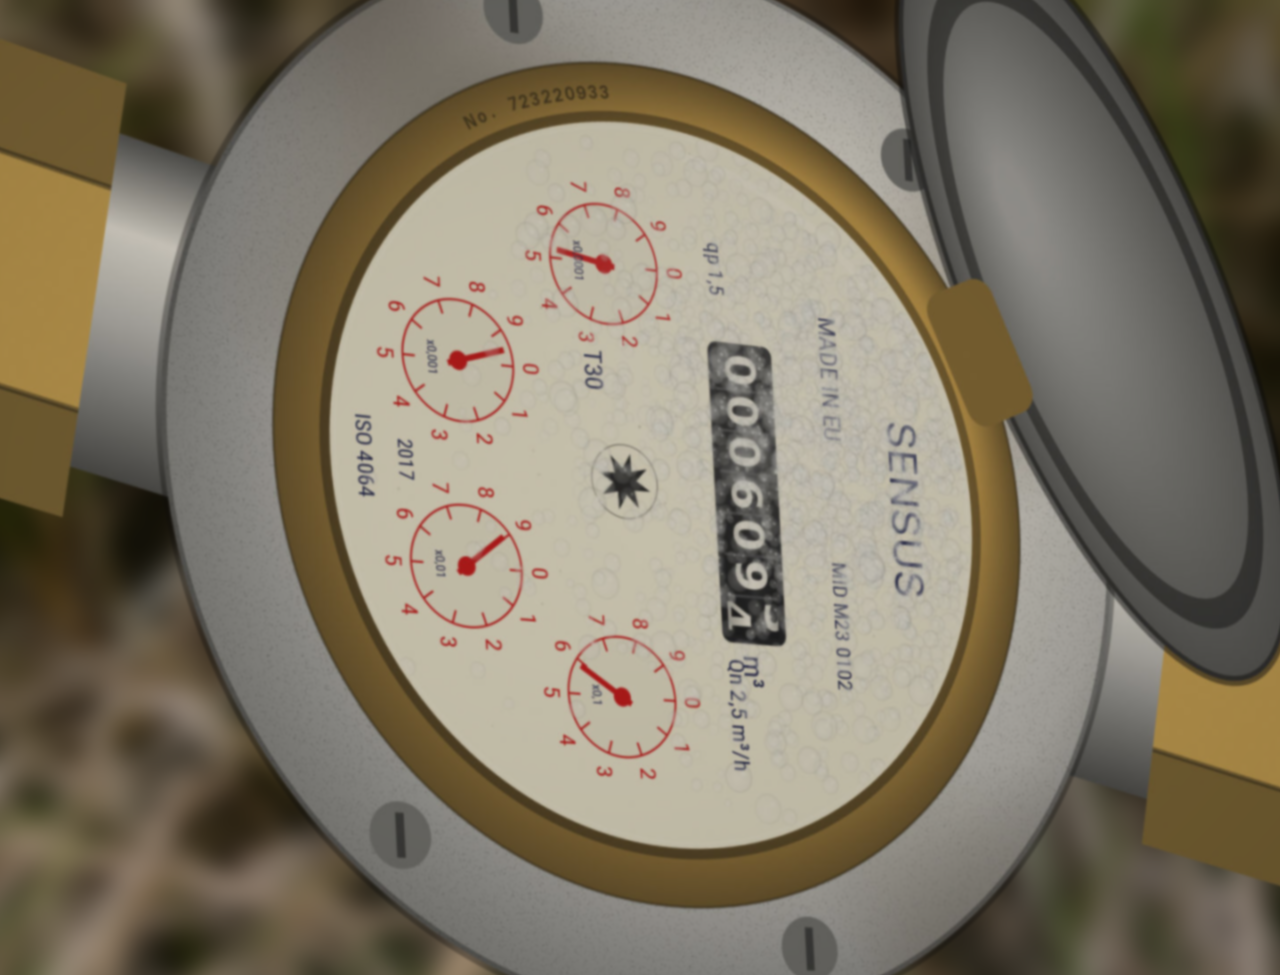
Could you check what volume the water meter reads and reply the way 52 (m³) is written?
6093.5895 (m³)
